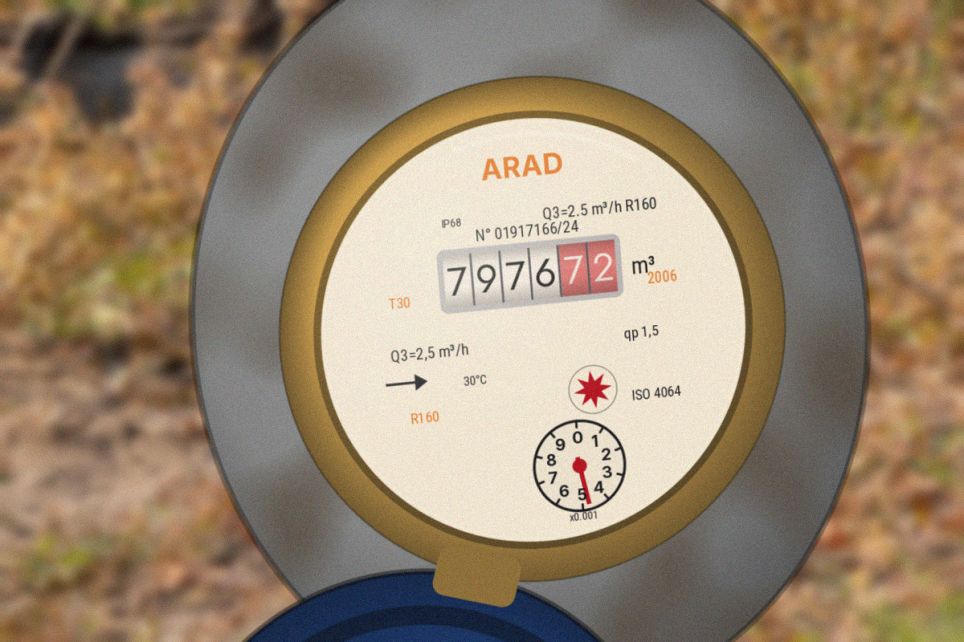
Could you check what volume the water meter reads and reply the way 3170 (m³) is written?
7976.724 (m³)
